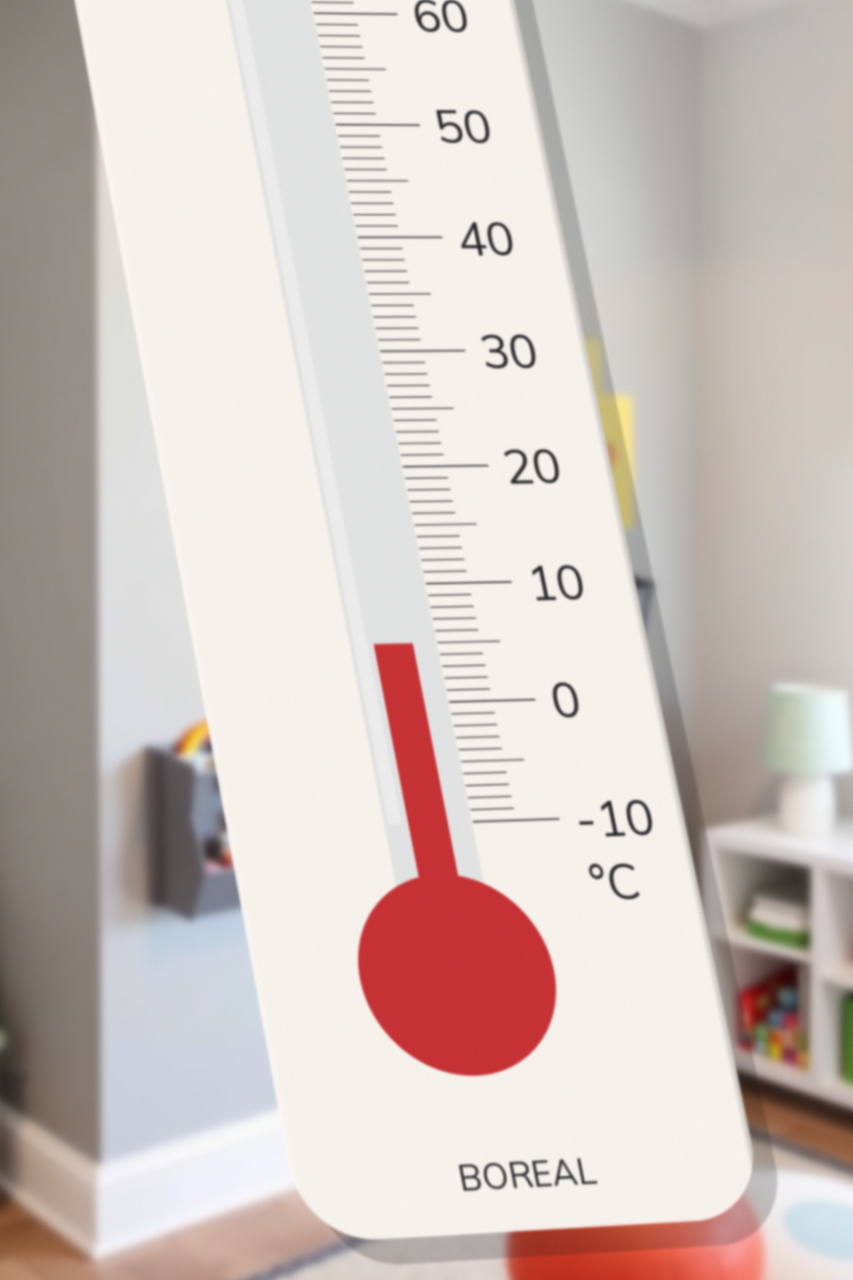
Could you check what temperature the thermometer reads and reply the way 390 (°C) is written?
5 (°C)
